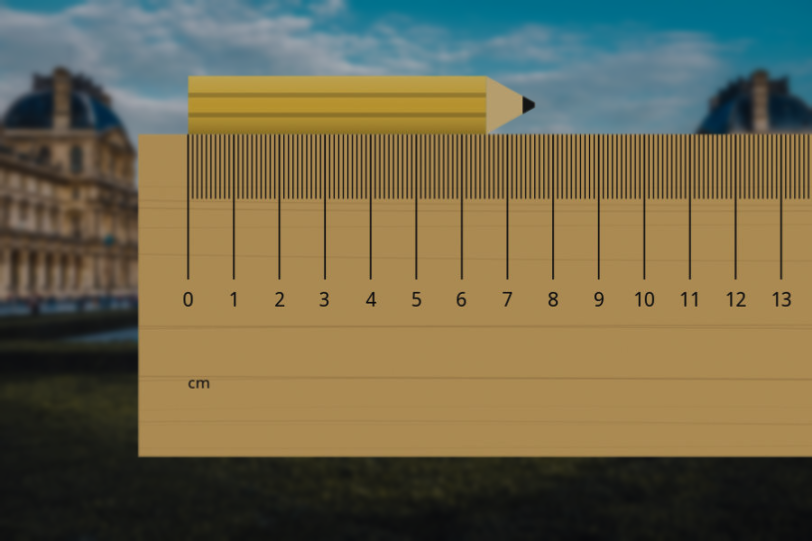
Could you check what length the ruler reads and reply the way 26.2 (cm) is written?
7.6 (cm)
